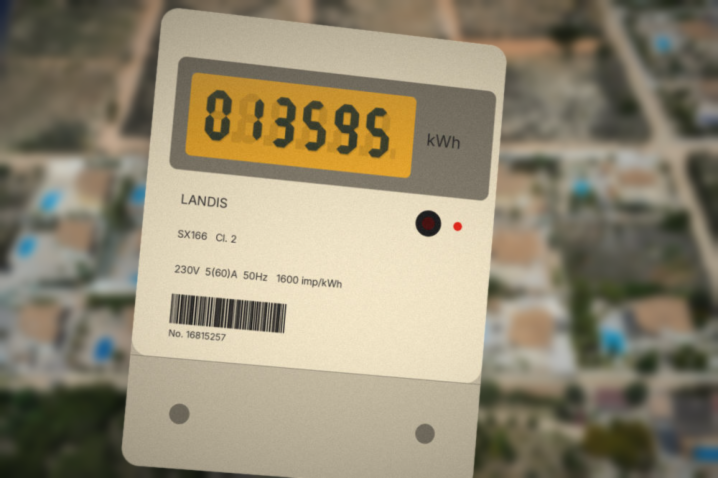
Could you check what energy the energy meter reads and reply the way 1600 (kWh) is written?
13595 (kWh)
